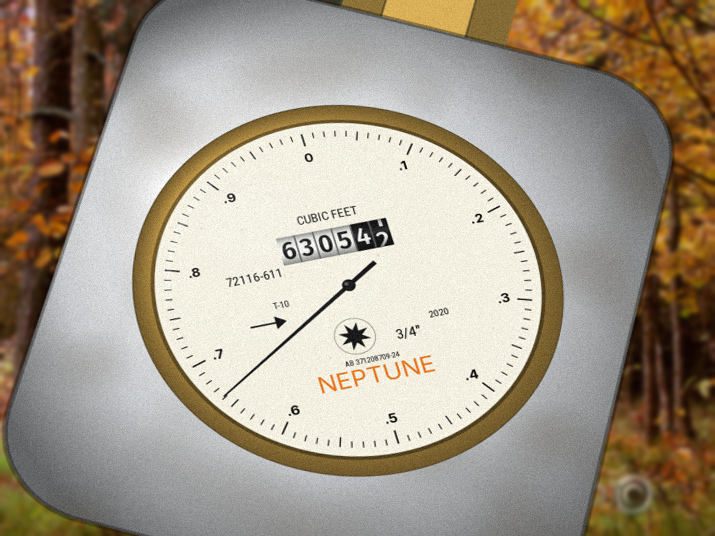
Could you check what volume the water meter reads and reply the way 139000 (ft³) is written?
630541.66 (ft³)
